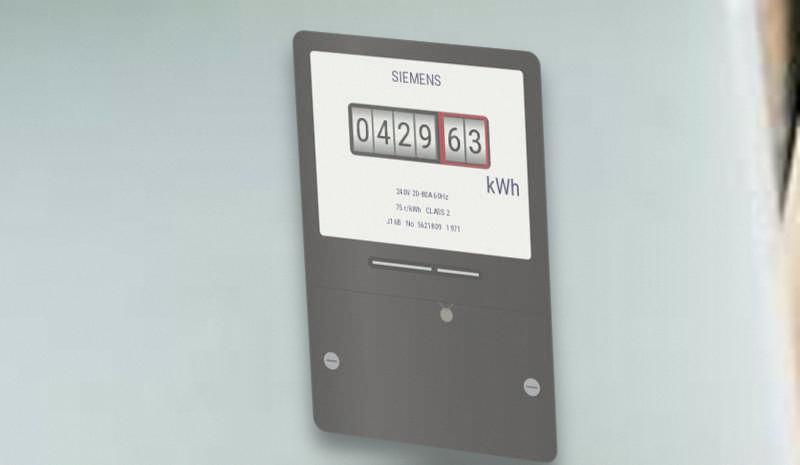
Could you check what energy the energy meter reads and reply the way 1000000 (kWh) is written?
429.63 (kWh)
